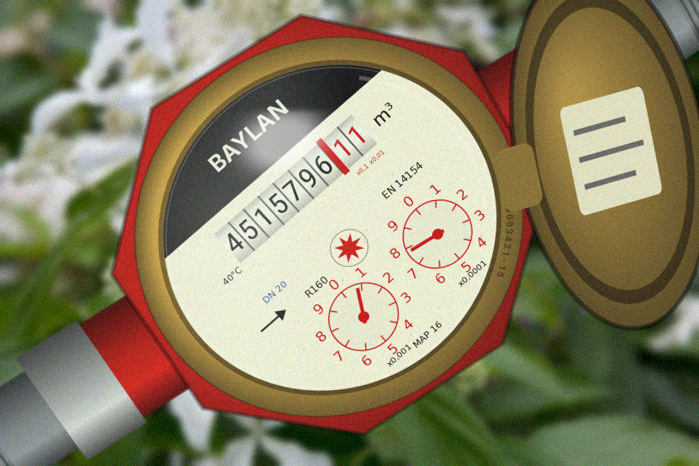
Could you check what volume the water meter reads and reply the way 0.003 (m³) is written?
4515796.1107 (m³)
